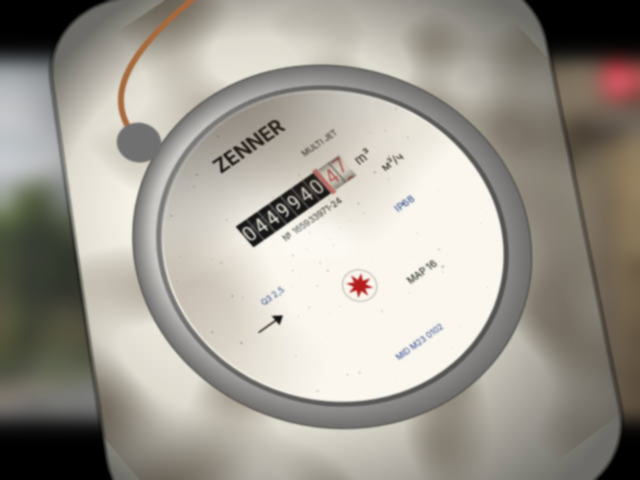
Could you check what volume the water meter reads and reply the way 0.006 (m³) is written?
449940.47 (m³)
